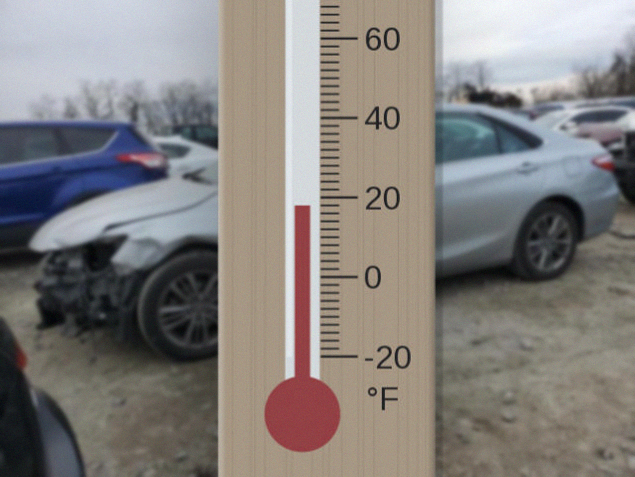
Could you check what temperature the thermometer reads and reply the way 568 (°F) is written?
18 (°F)
